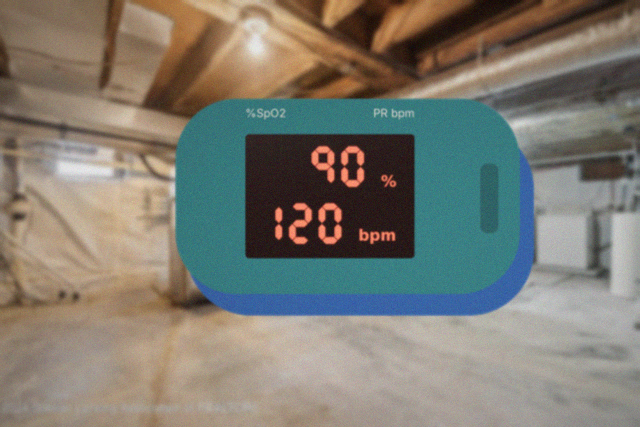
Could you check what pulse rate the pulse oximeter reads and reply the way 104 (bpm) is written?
120 (bpm)
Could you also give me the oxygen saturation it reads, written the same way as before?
90 (%)
